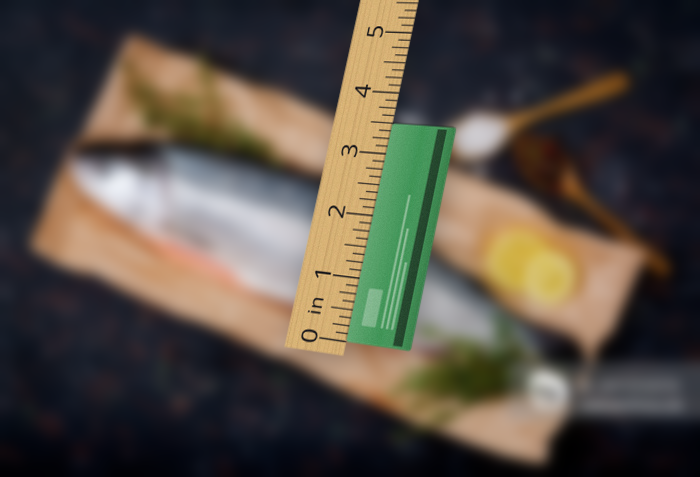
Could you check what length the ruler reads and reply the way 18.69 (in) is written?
3.5 (in)
